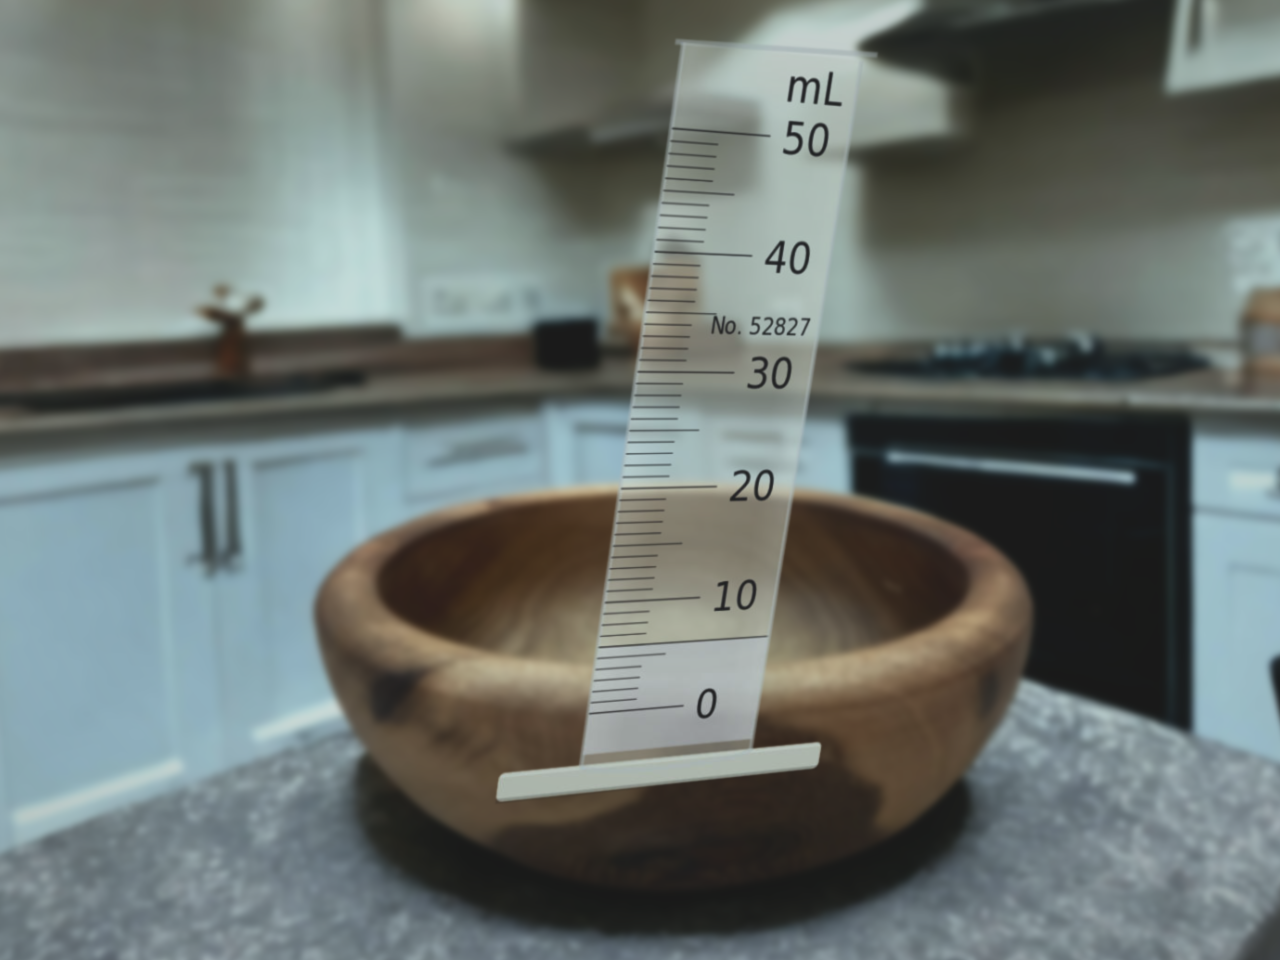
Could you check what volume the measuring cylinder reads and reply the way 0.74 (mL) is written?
6 (mL)
